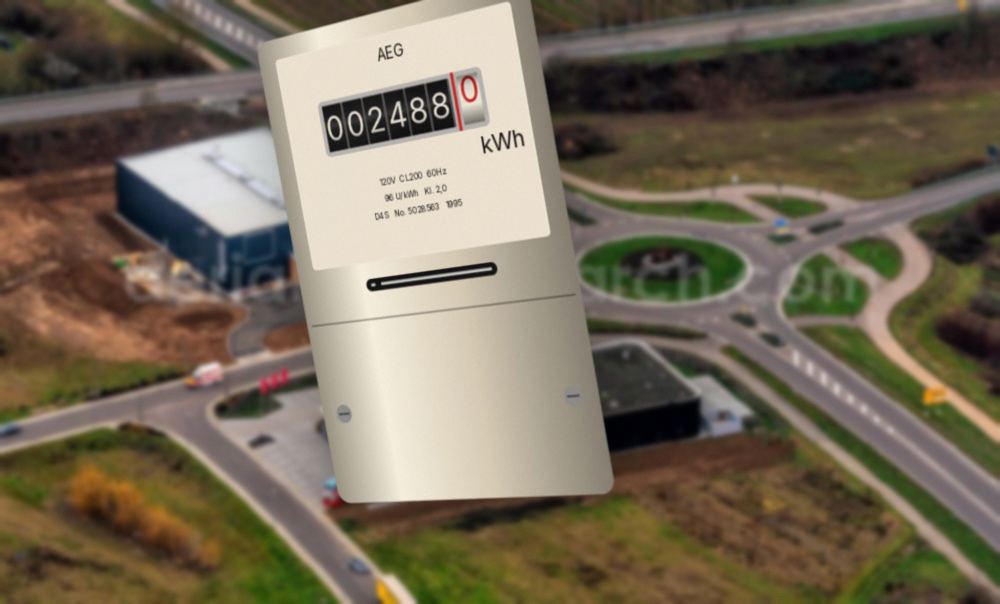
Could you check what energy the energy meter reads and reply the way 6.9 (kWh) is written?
2488.0 (kWh)
